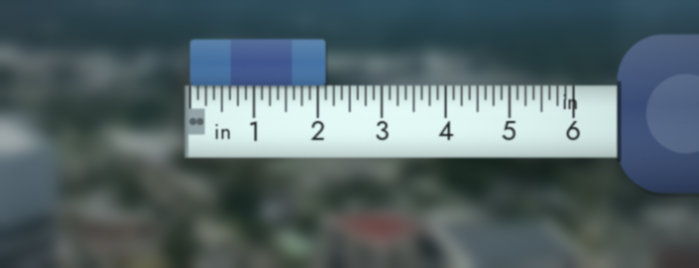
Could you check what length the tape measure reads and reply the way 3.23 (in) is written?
2.125 (in)
